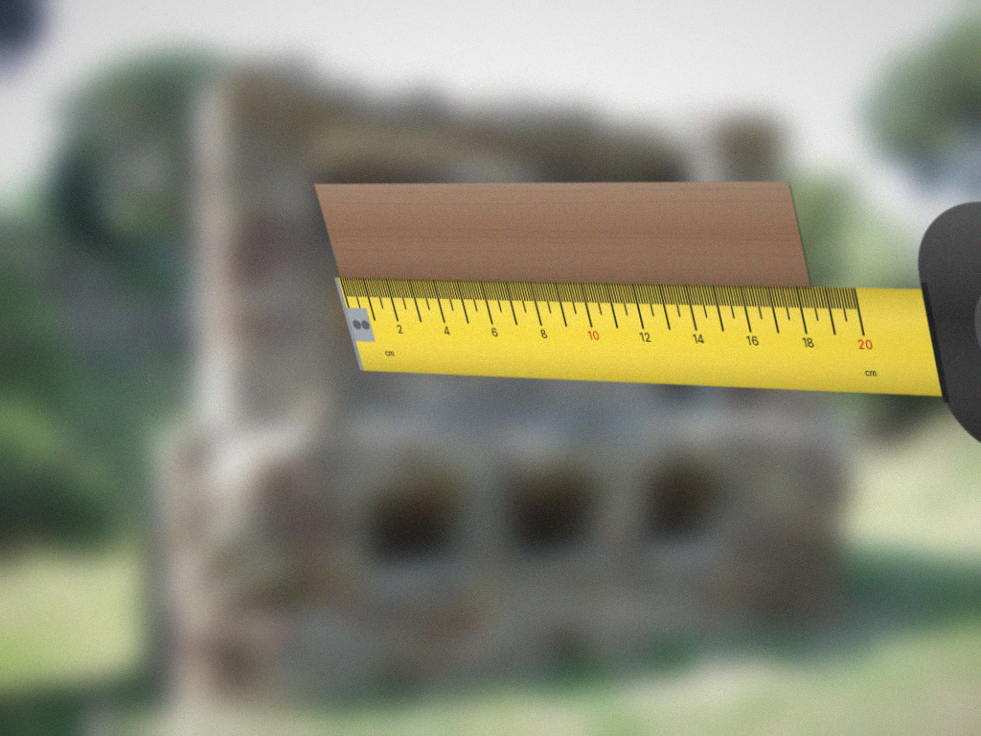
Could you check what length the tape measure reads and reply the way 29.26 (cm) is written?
18.5 (cm)
